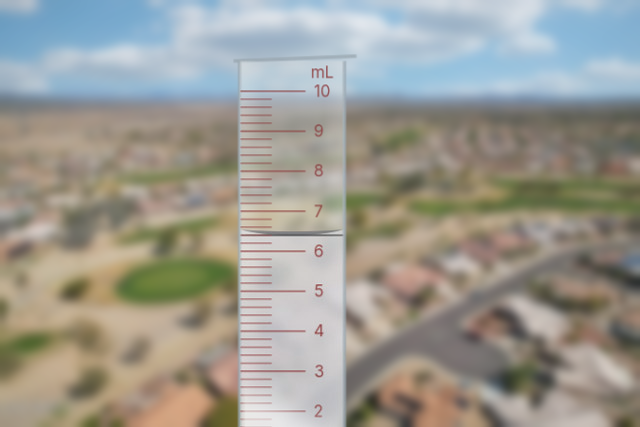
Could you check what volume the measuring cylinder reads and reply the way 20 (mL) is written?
6.4 (mL)
